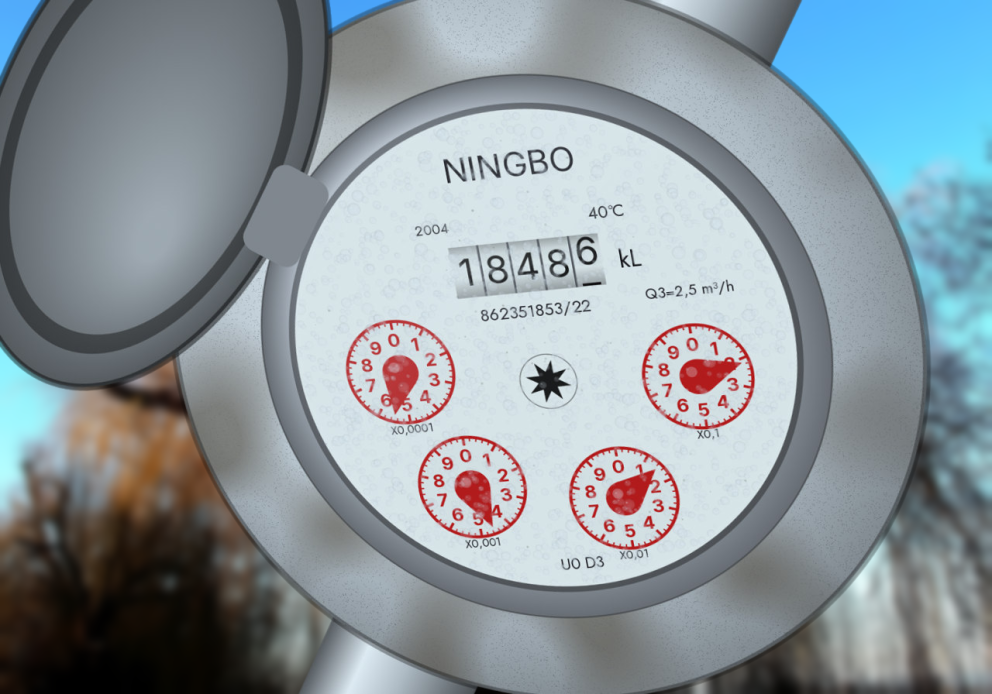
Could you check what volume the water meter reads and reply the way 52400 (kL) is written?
18486.2145 (kL)
